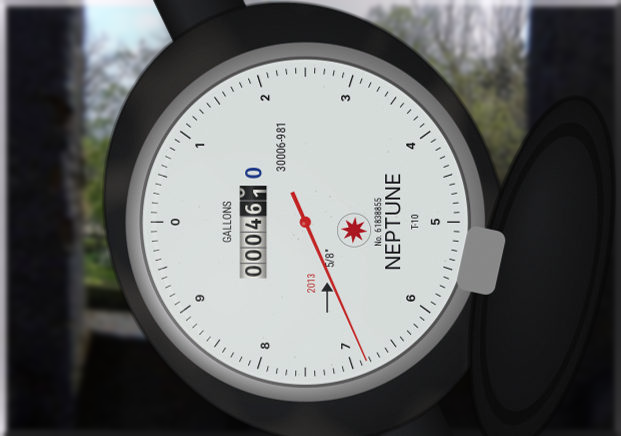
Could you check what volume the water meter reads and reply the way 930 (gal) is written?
4606.8 (gal)
